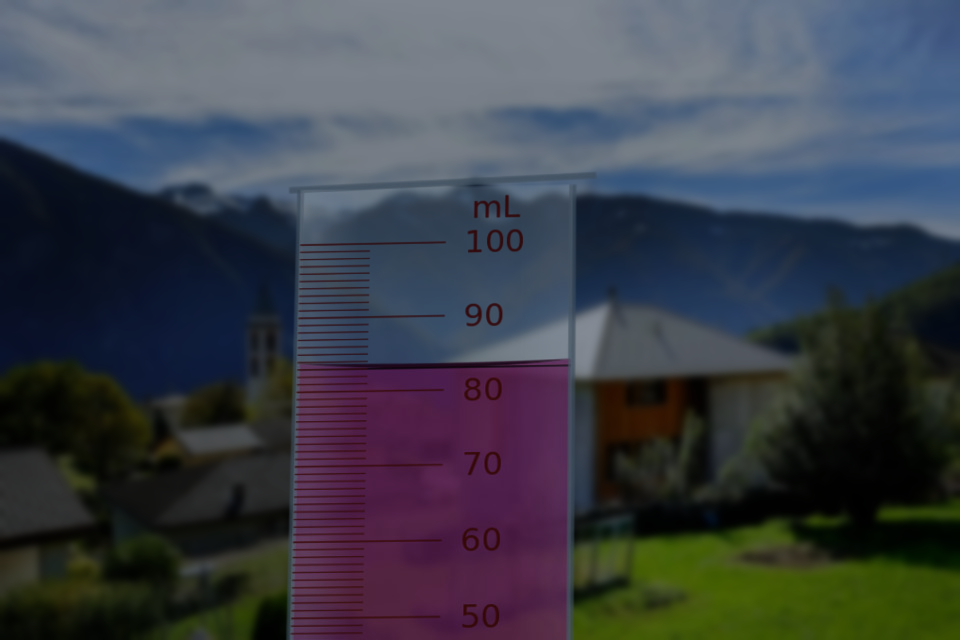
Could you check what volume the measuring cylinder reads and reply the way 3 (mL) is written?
83 (mL)
